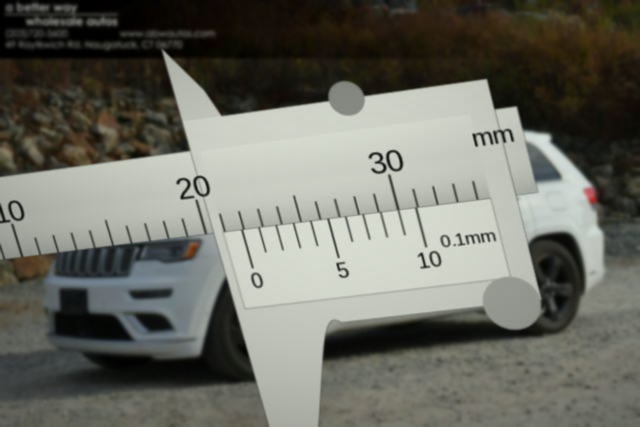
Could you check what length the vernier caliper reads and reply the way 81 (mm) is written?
21.9 (mm)
